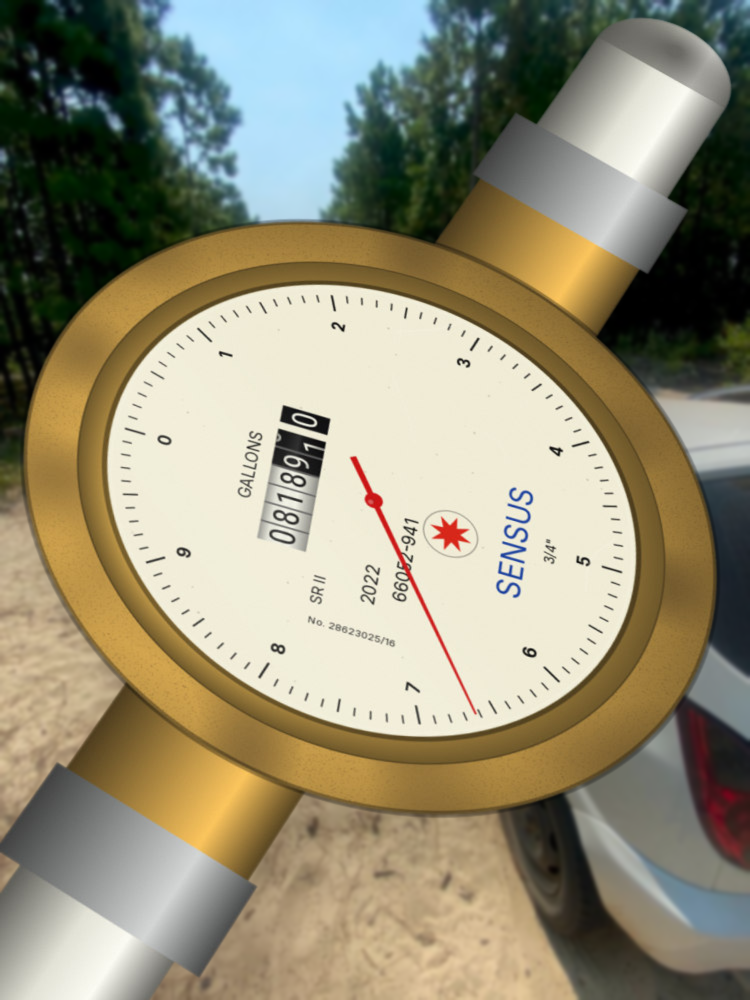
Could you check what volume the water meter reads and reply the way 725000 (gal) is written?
818906.6 (gal)
